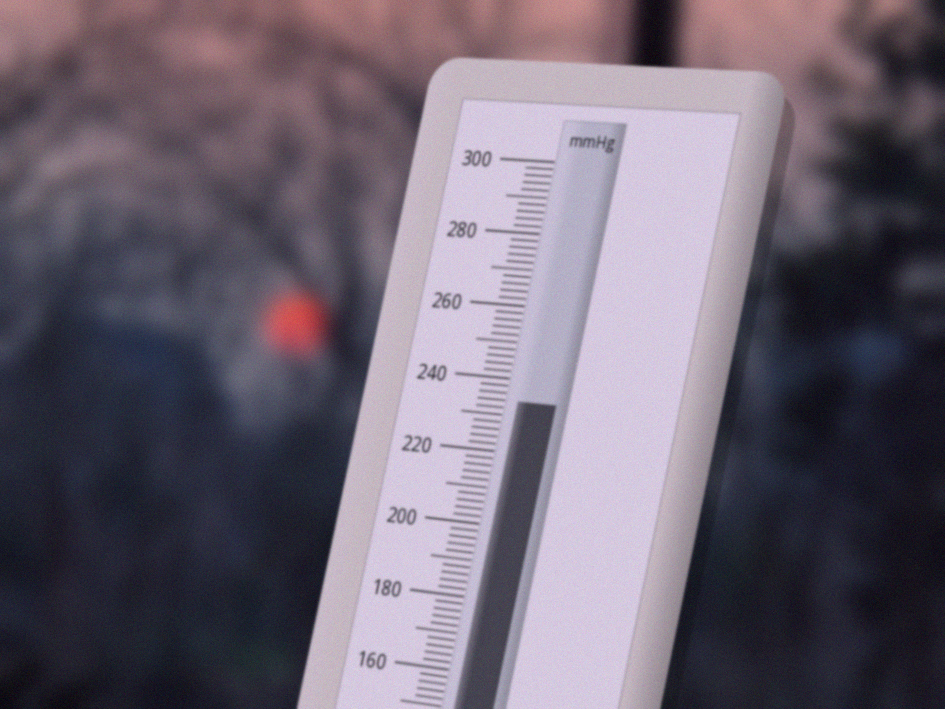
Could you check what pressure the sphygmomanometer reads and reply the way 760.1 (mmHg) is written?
234 (mmHg)
